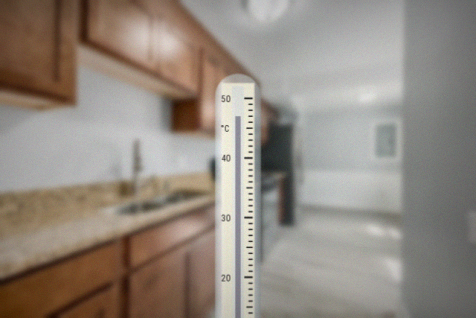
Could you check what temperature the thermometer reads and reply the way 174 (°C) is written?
47 (°C)
